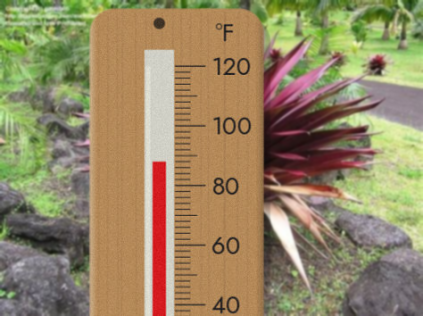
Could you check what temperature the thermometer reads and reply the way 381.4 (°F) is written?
88 (°F)
